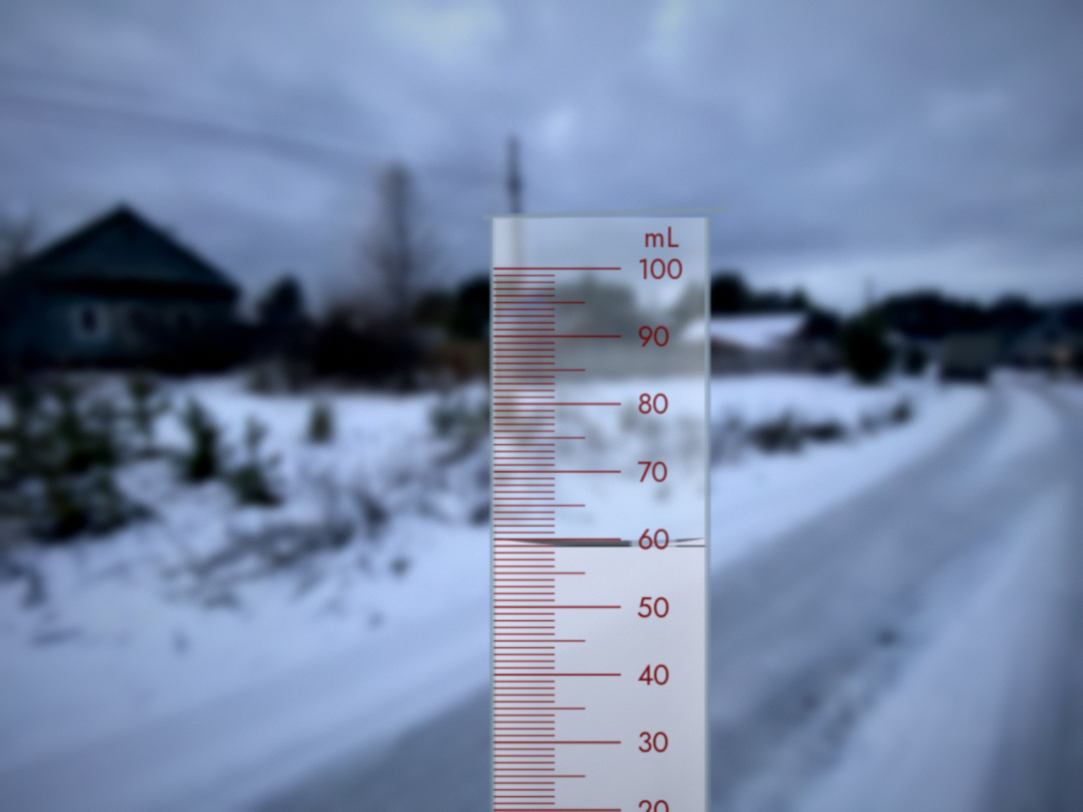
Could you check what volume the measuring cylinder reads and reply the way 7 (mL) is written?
59 (mL)
